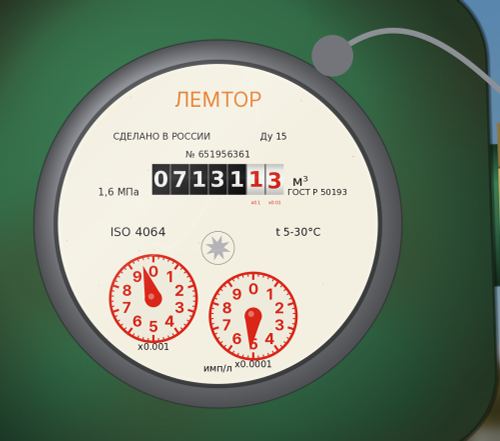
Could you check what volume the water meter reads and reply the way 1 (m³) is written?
7131.1295 (m³)
